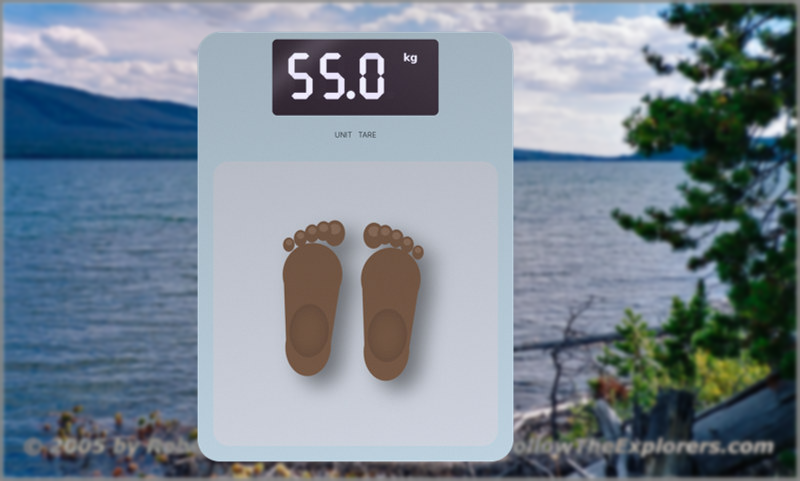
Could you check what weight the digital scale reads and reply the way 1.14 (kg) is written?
55.0 (kg)
